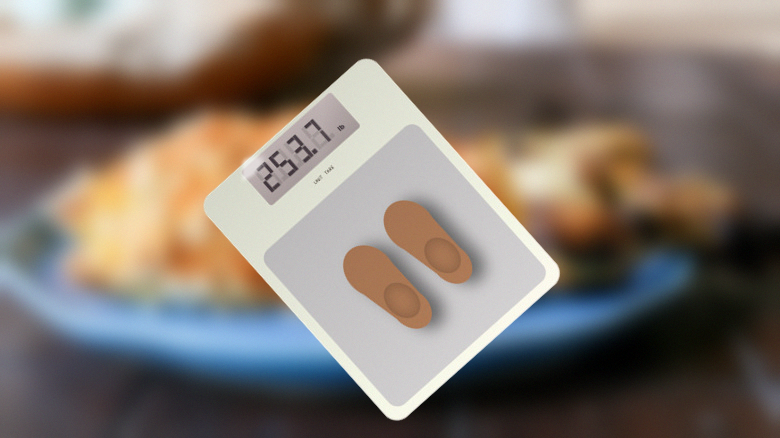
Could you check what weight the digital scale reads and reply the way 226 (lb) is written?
253.7 (lb)
